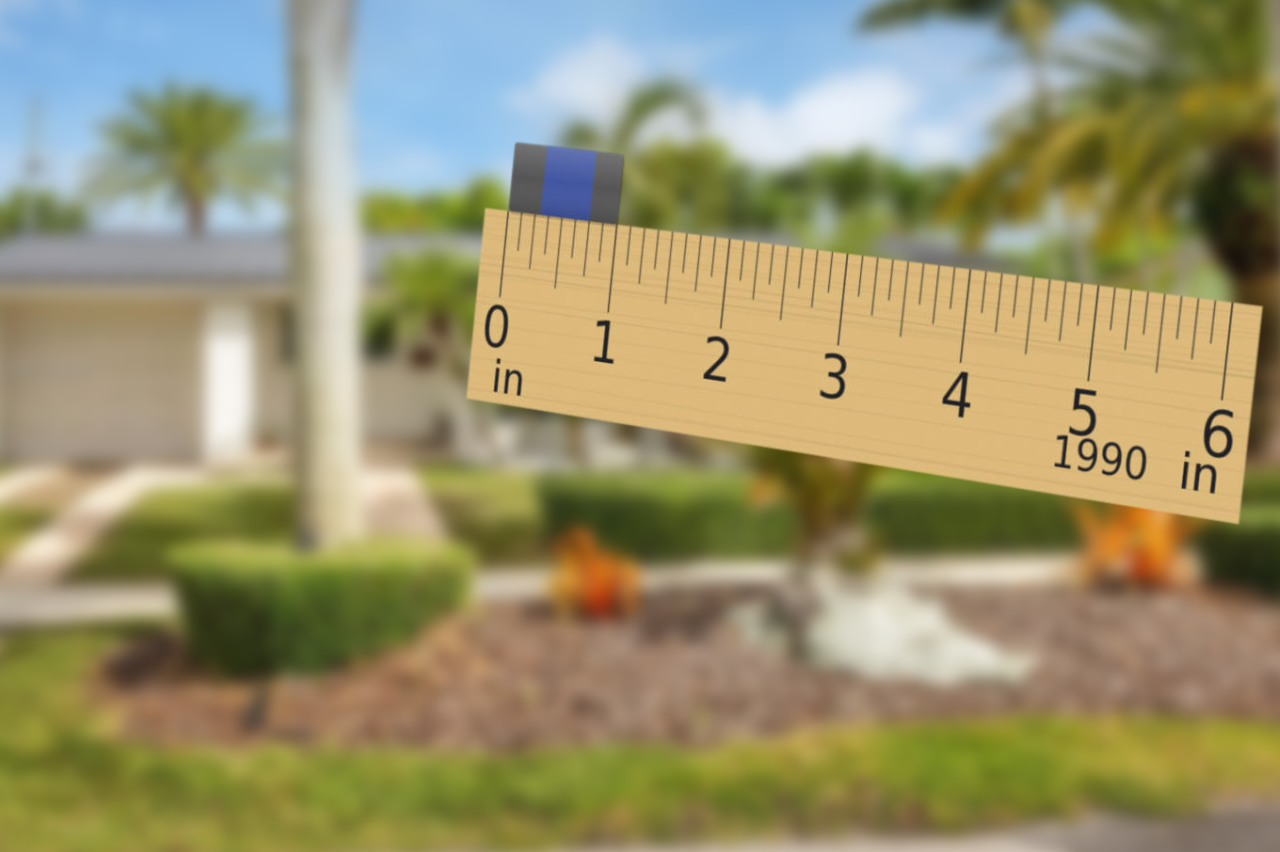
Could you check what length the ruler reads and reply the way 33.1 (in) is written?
1 (in)
